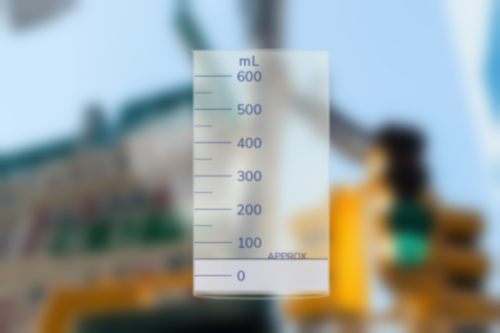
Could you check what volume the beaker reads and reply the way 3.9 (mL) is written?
50 (mL)
